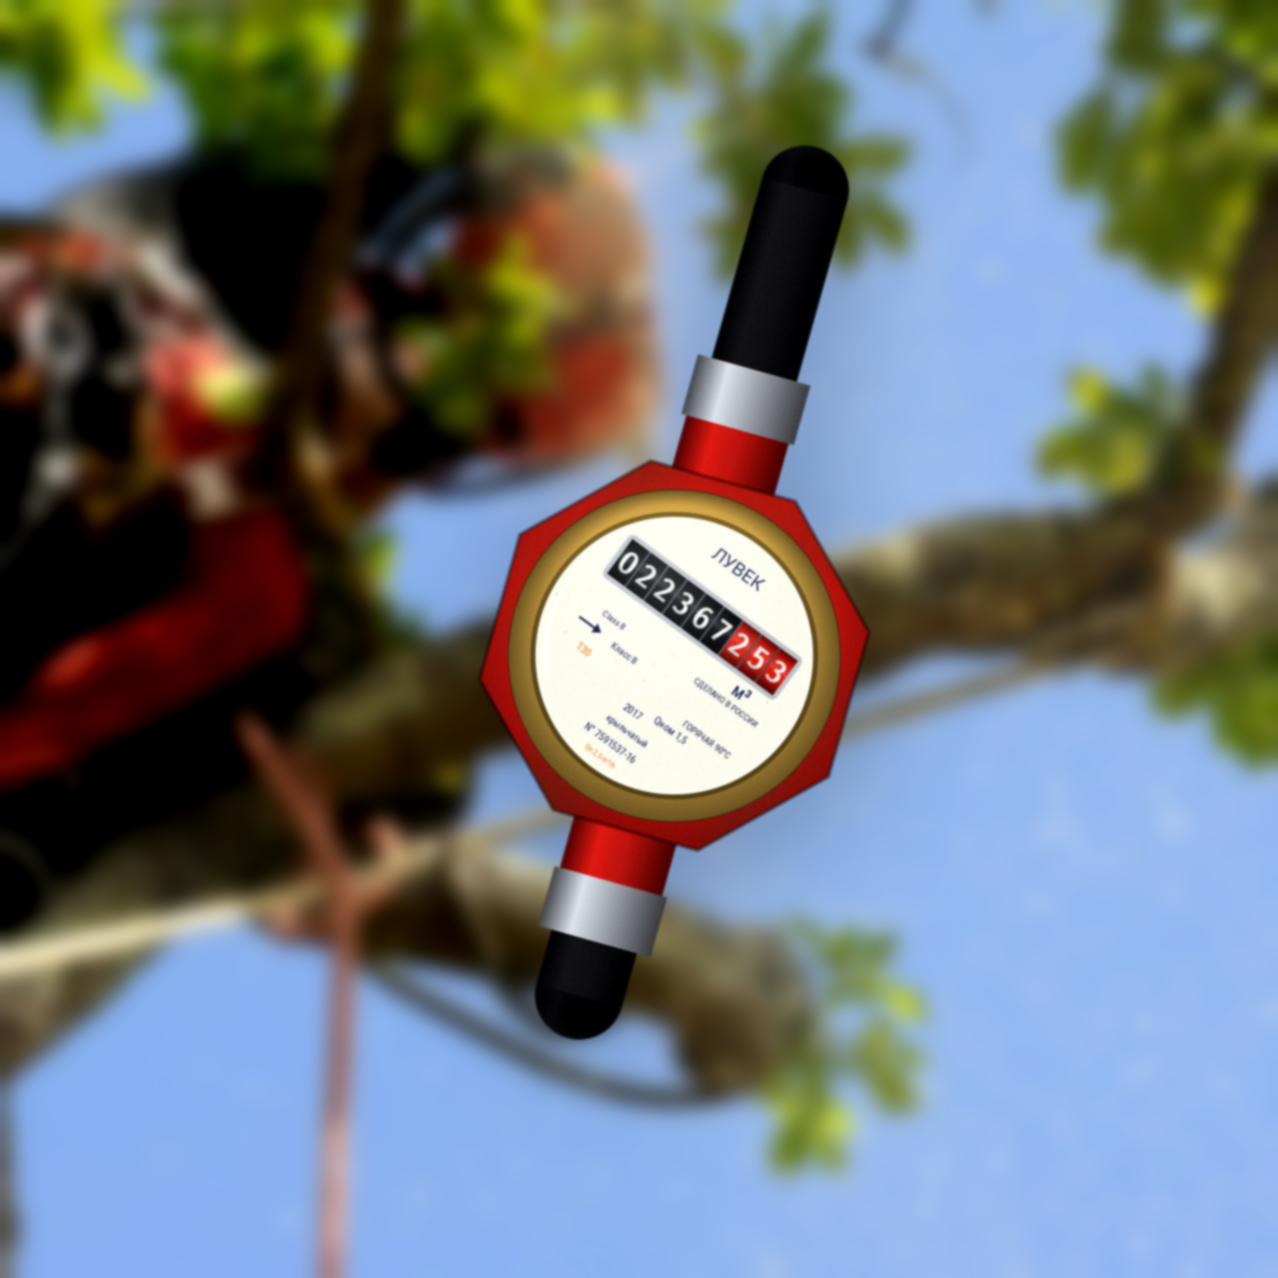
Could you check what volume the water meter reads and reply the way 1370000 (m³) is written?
22367.253 (m³)
